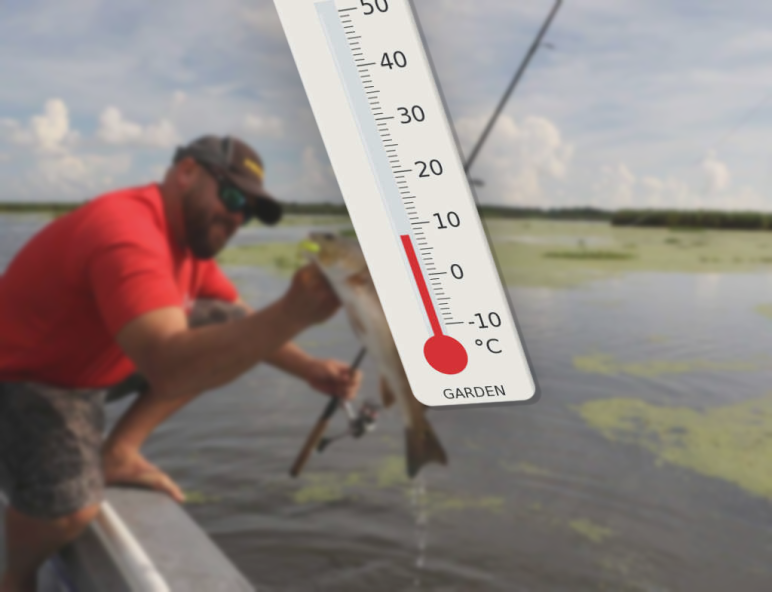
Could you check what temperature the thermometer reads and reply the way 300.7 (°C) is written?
8 (°C)
